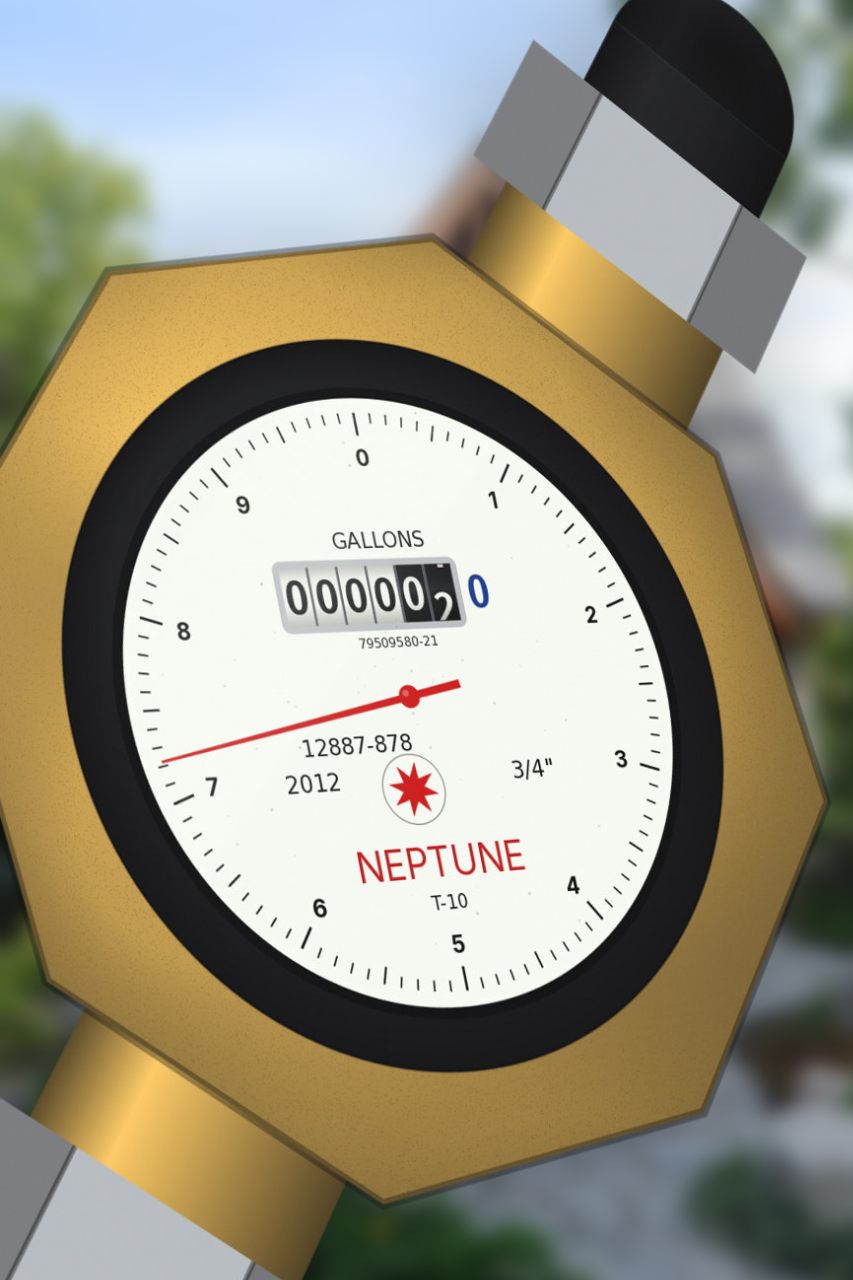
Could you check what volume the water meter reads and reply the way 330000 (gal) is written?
17.2 (gal)
